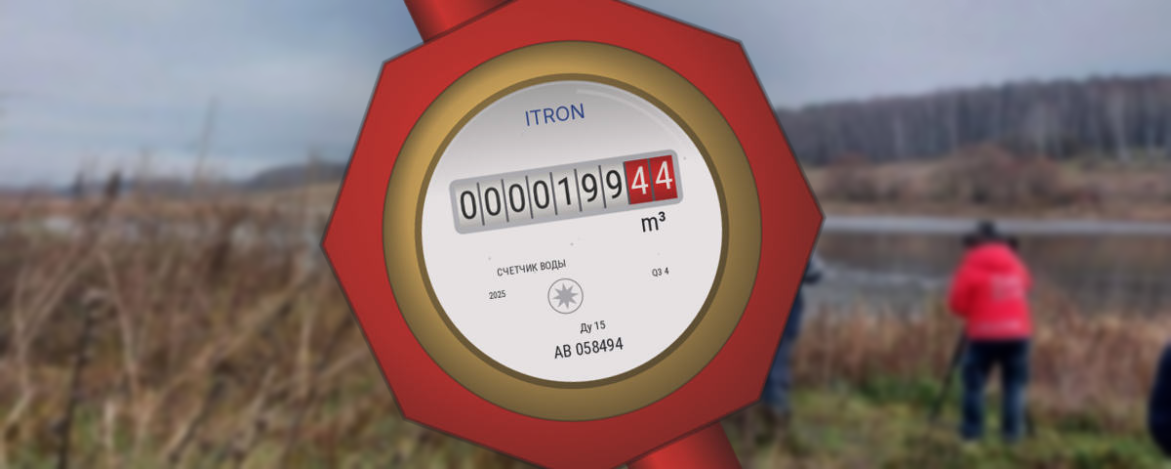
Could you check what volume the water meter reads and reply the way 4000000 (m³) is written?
199.44 (m³)
